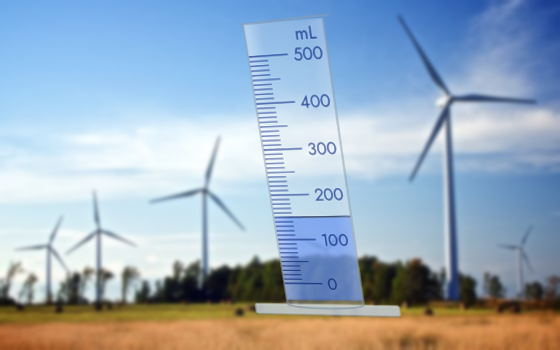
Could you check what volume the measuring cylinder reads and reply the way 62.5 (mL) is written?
150 (mL)
